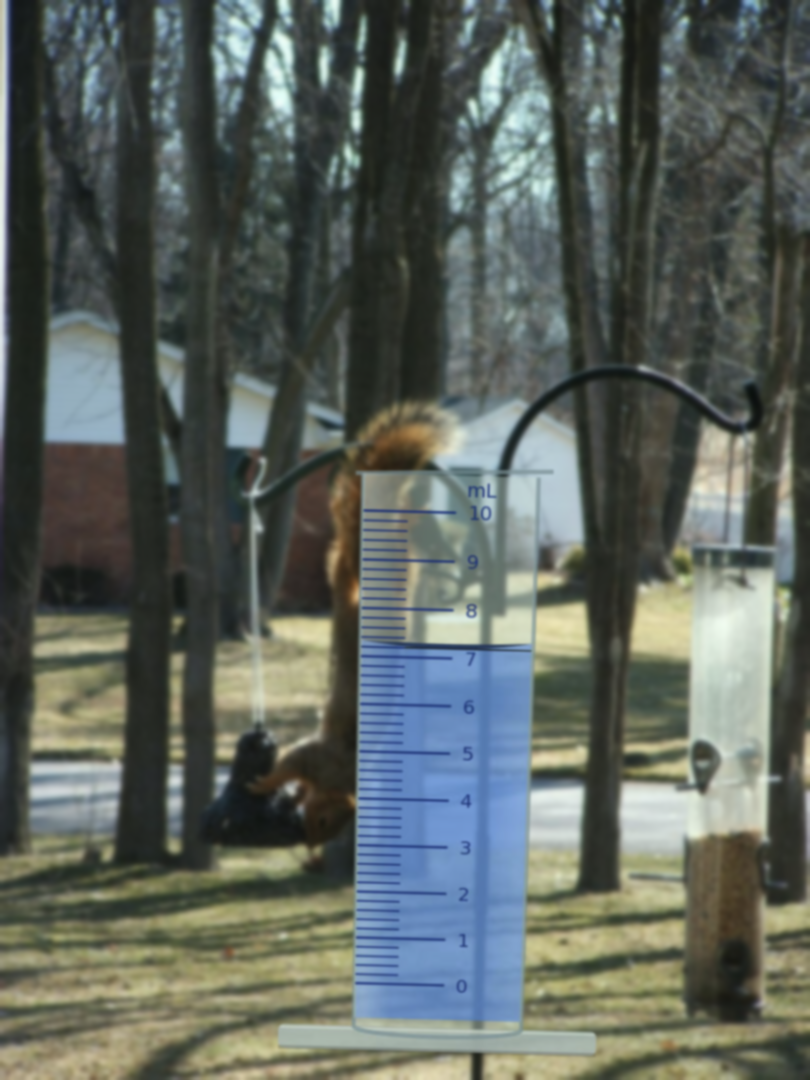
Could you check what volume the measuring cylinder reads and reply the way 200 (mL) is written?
7.2 (mL)
